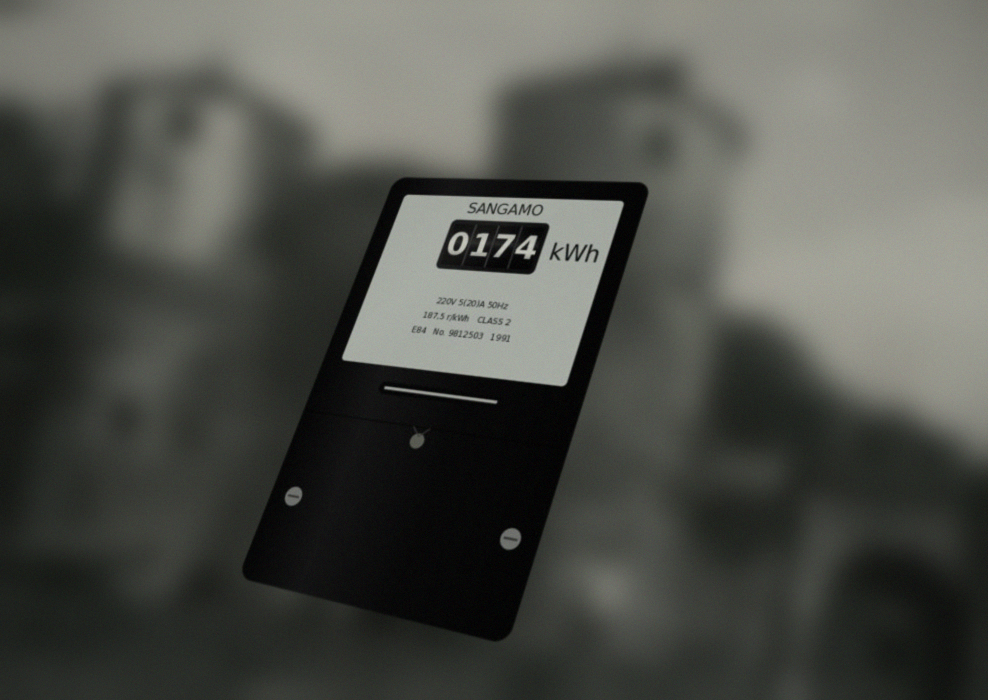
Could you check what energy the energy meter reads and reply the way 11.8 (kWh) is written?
174 (kWh)
